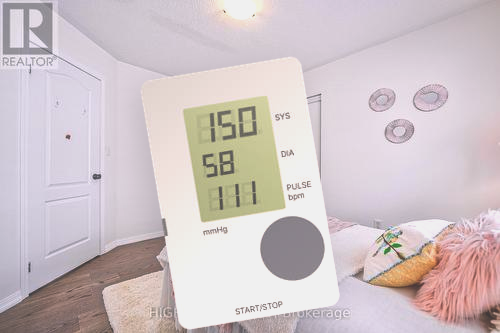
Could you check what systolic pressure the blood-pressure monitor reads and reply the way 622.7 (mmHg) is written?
150 (mmHg)
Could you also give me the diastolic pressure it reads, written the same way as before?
58 (mmHg)
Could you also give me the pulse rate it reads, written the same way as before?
111 (bpm)
